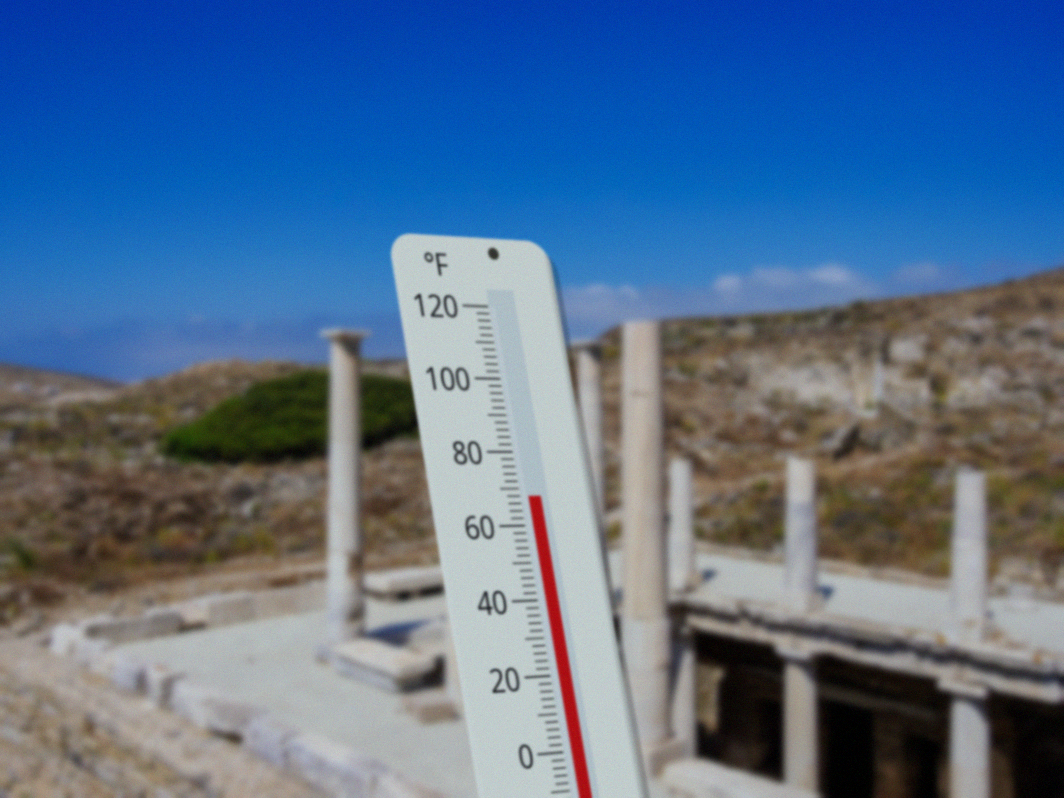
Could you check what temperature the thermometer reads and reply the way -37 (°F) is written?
68 (°F)
